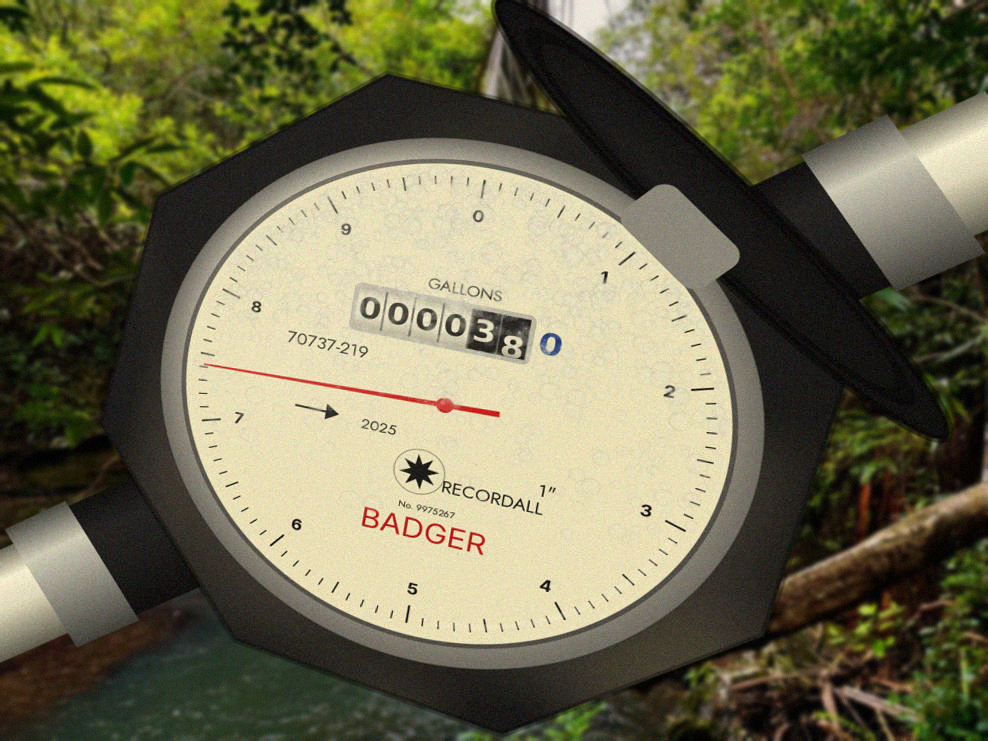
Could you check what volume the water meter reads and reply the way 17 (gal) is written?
377.4 (gal)
